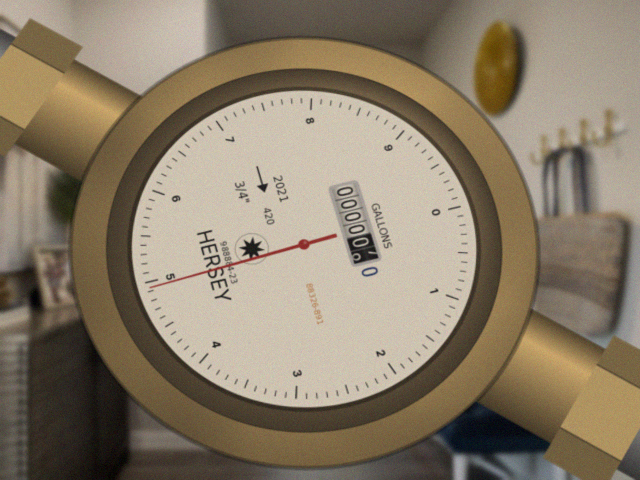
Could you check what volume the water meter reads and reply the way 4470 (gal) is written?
74.9 (gal)
